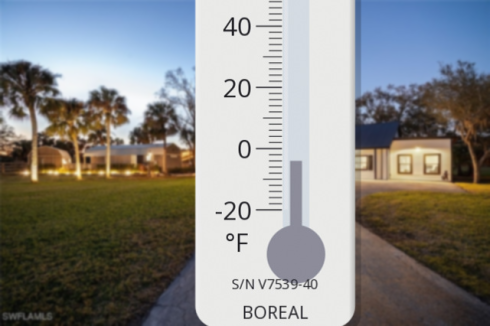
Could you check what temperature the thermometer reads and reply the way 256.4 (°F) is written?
-4 (°F)
